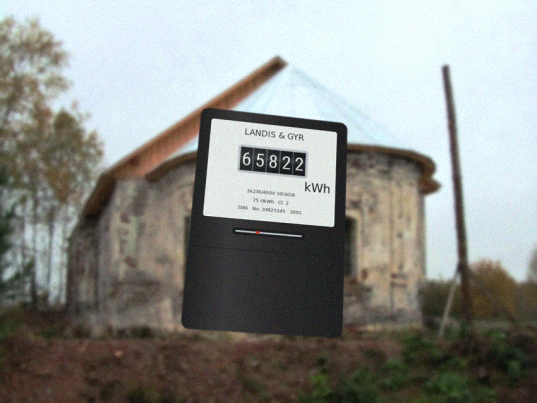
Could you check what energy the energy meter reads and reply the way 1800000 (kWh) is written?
65822 (kWh)
